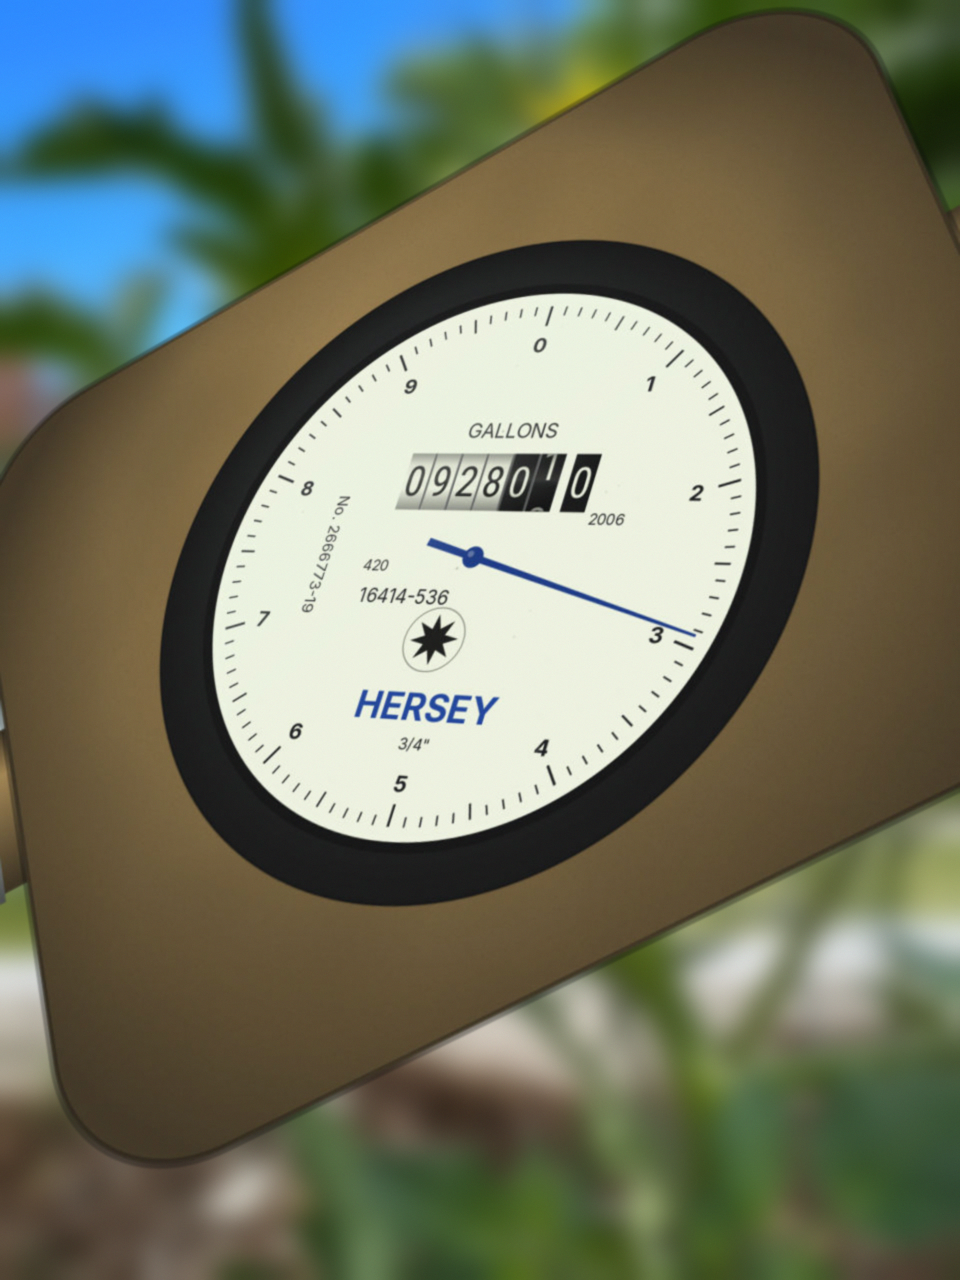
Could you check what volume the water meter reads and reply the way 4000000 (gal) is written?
928012.9 (gal)
